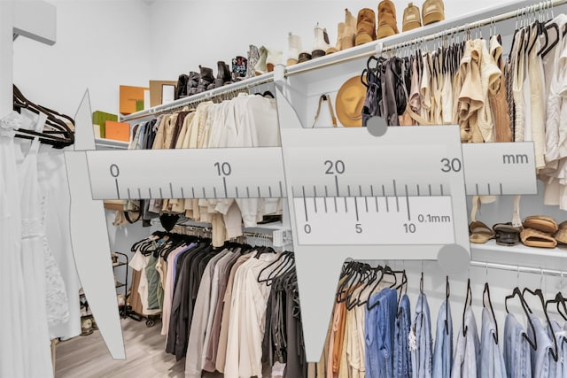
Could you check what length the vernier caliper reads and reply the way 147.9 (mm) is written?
17.0 (mm)
